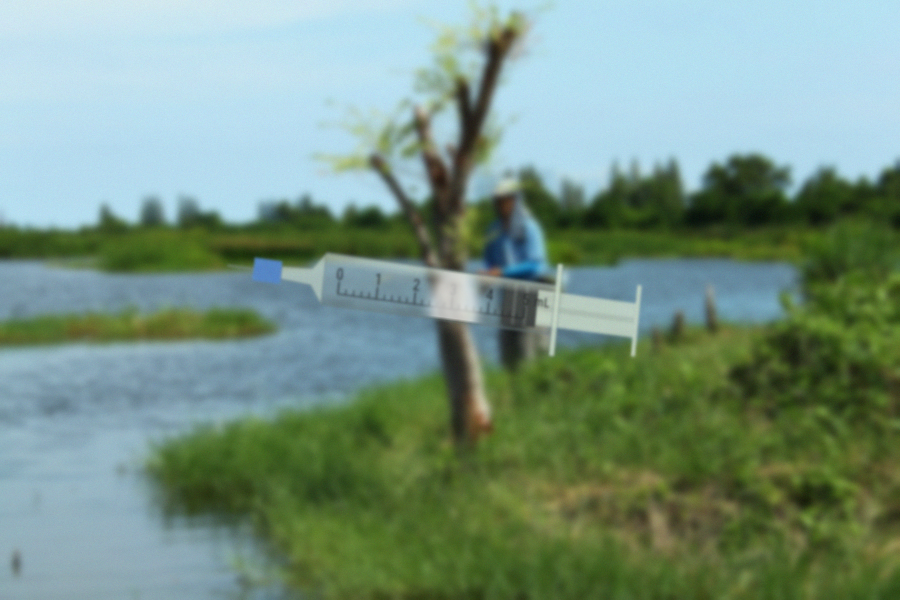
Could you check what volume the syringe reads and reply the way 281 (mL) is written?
4.4 (mL)
